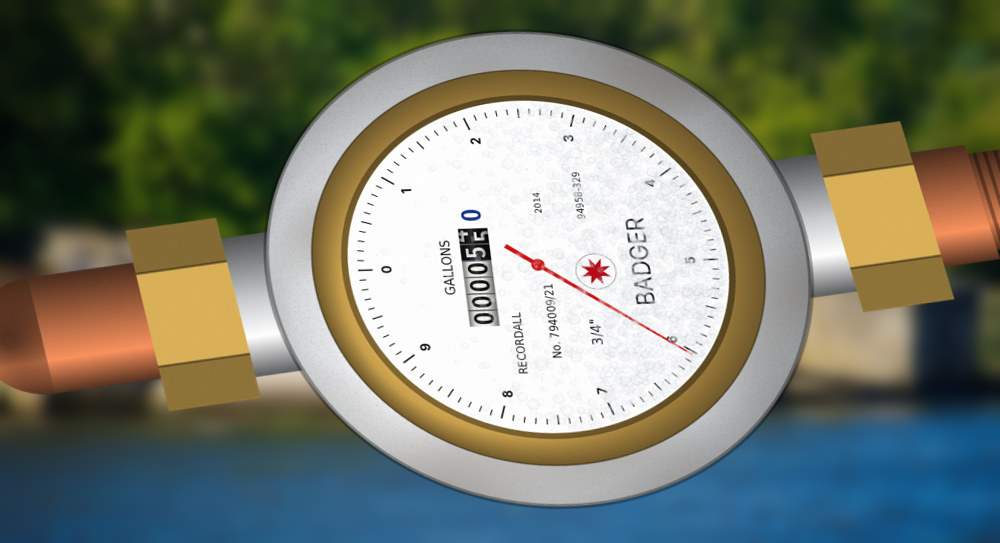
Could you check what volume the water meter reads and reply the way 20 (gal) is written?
546.0 (gal)
